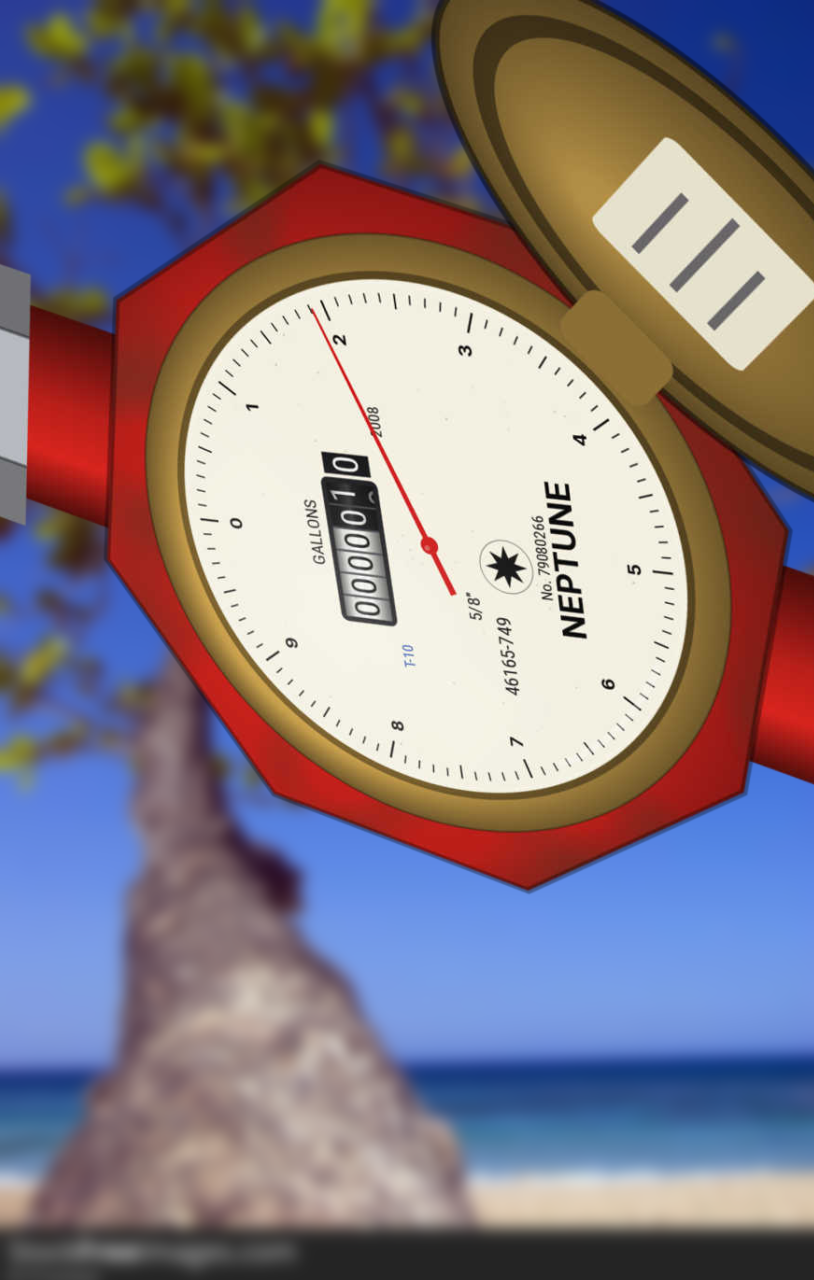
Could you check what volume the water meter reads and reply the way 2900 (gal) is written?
11.9 (gal)
